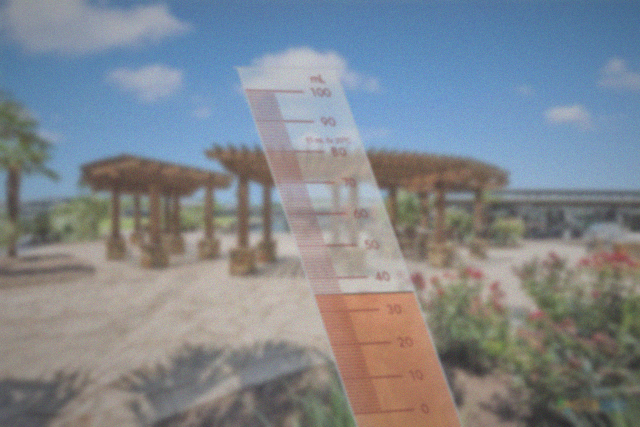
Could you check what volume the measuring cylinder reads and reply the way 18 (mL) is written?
35 (mL)
